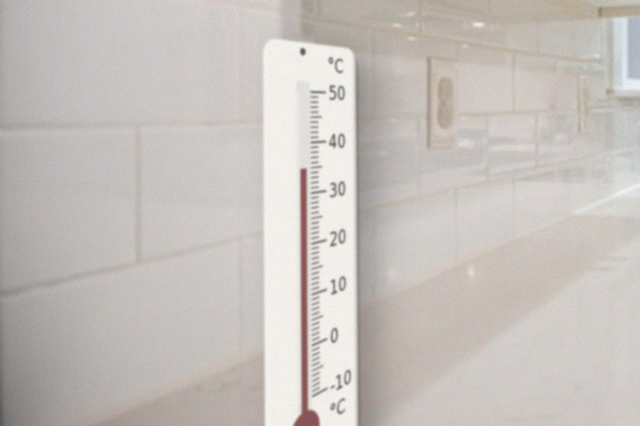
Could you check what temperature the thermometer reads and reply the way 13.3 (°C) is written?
35 (°C)
